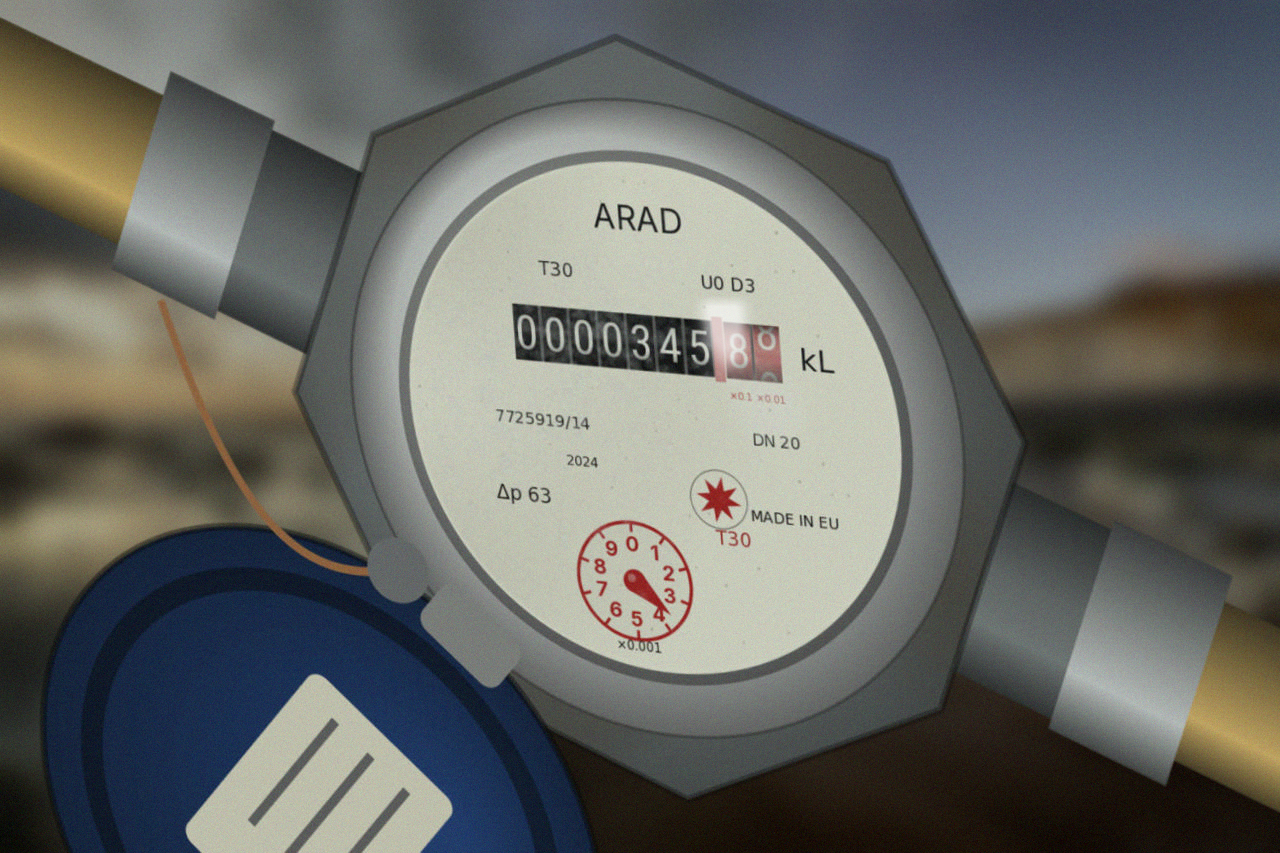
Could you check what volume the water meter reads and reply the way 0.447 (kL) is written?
345.883 (kL)
